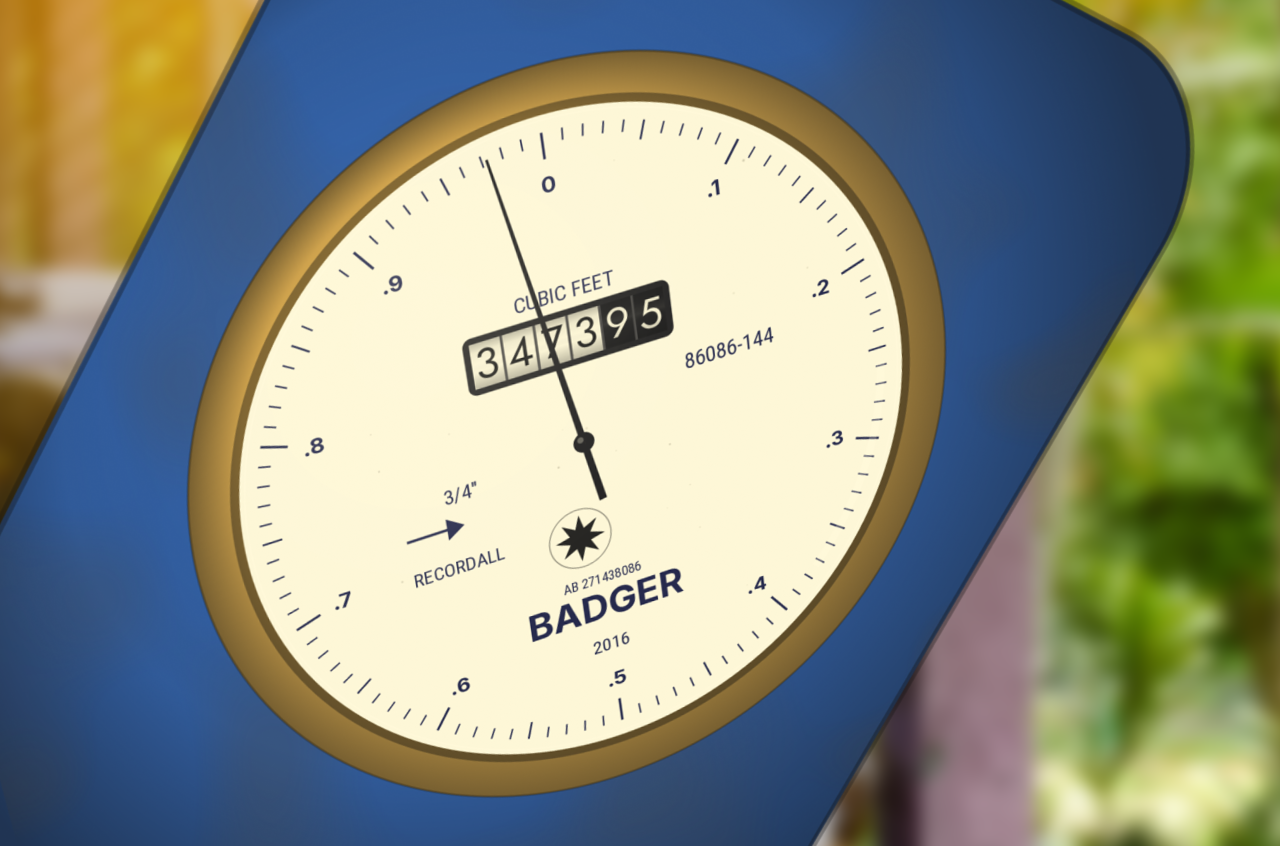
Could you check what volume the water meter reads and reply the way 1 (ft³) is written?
347394.97 (ft³)
